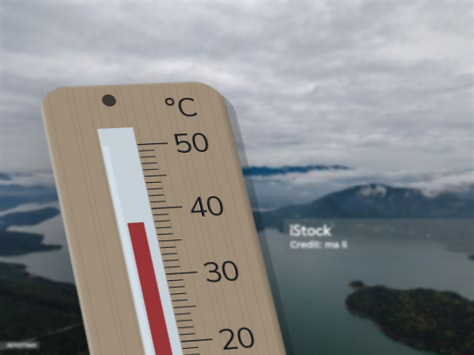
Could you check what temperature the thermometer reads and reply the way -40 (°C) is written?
38 (°C)
